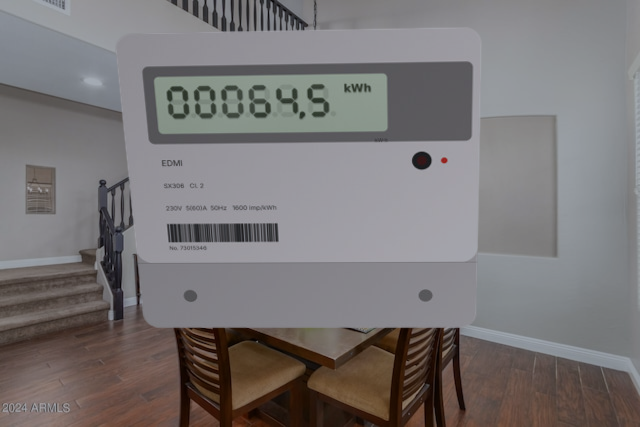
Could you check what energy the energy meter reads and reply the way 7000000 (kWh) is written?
64.5 (kWh)
